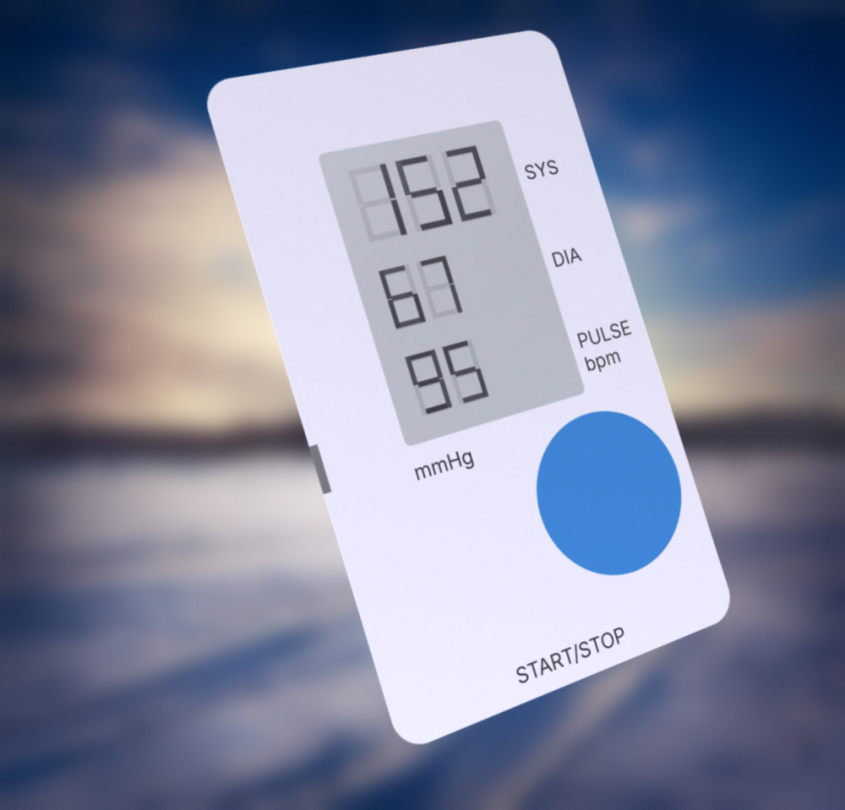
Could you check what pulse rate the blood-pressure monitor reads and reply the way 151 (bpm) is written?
95 (bpm)
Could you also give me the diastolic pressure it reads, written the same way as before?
67 (mmHg)
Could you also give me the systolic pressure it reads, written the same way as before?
152 (mmHg)
